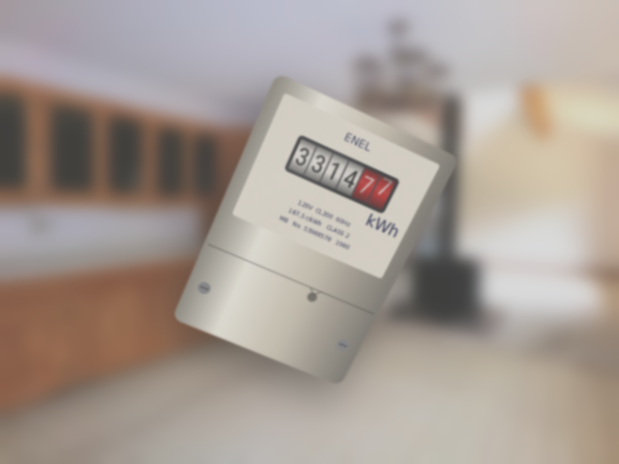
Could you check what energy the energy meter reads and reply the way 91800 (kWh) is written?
3314.77 (kWh)
